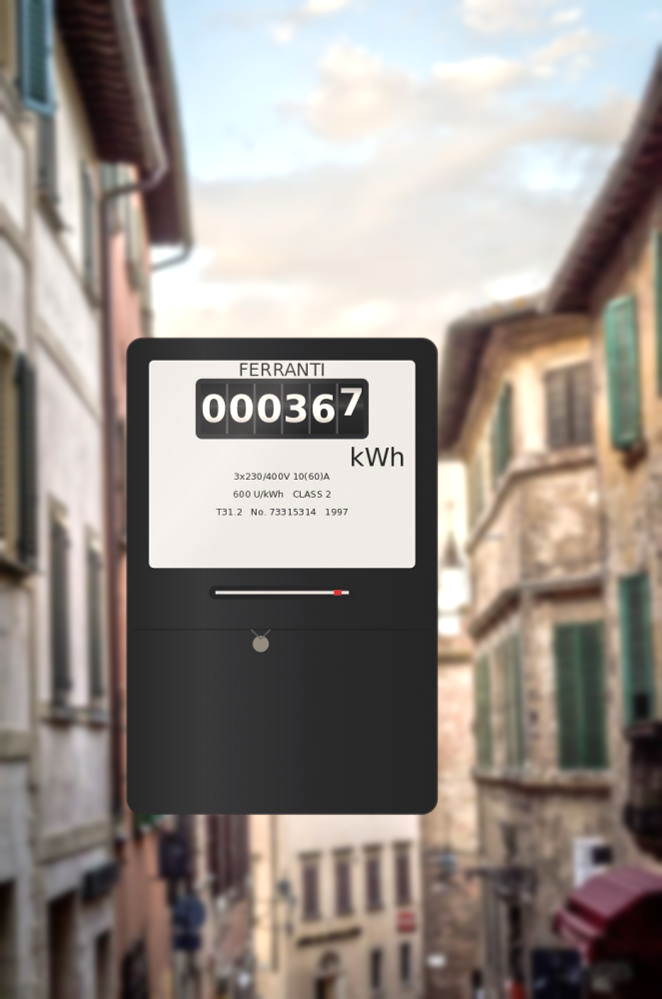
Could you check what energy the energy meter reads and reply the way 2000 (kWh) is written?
367 (kWh)
